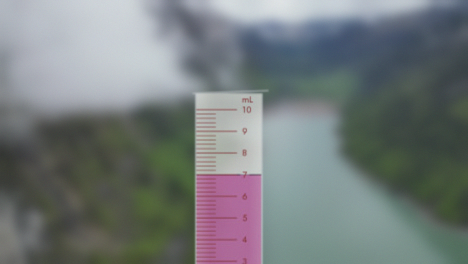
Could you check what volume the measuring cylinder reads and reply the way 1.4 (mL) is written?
7 (mL)
